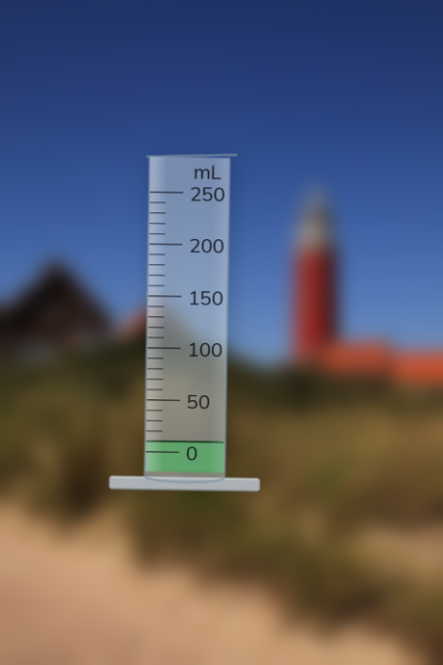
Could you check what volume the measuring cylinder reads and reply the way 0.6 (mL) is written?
10 (mL)
